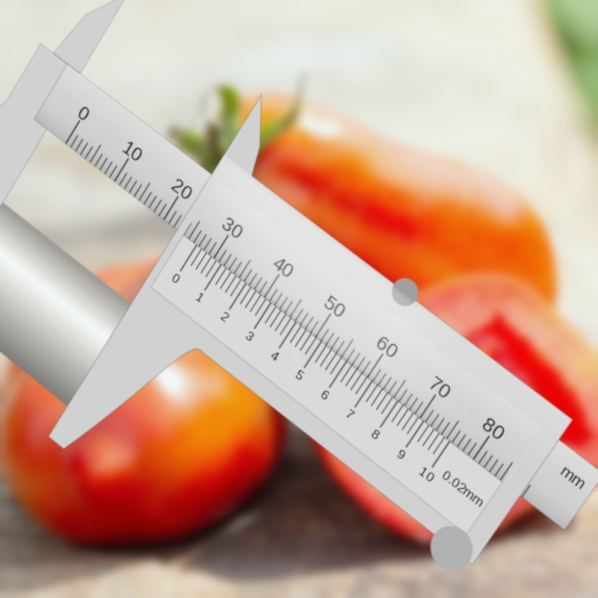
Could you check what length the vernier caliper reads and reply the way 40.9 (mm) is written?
26.6 (mm)
